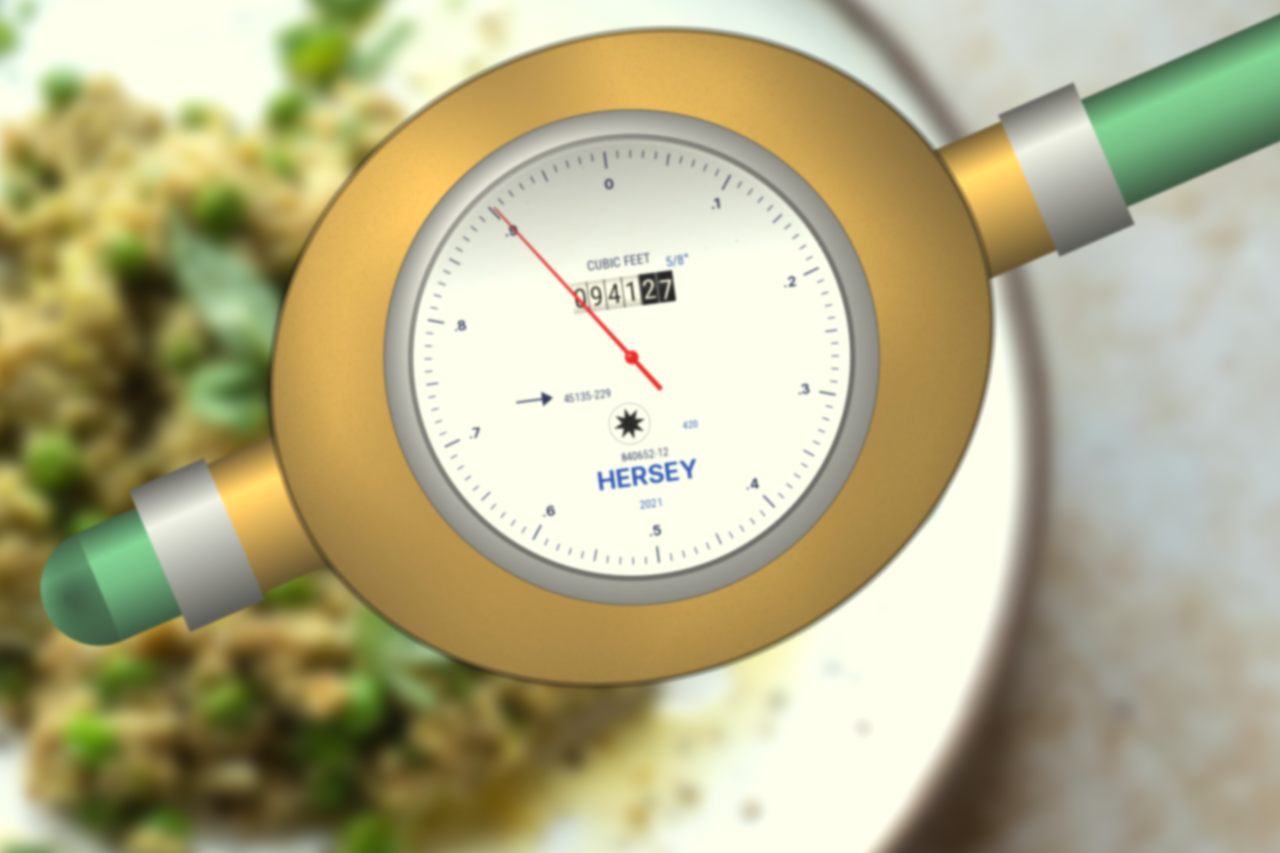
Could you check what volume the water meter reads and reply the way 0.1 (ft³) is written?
94126.90 (ft³)
